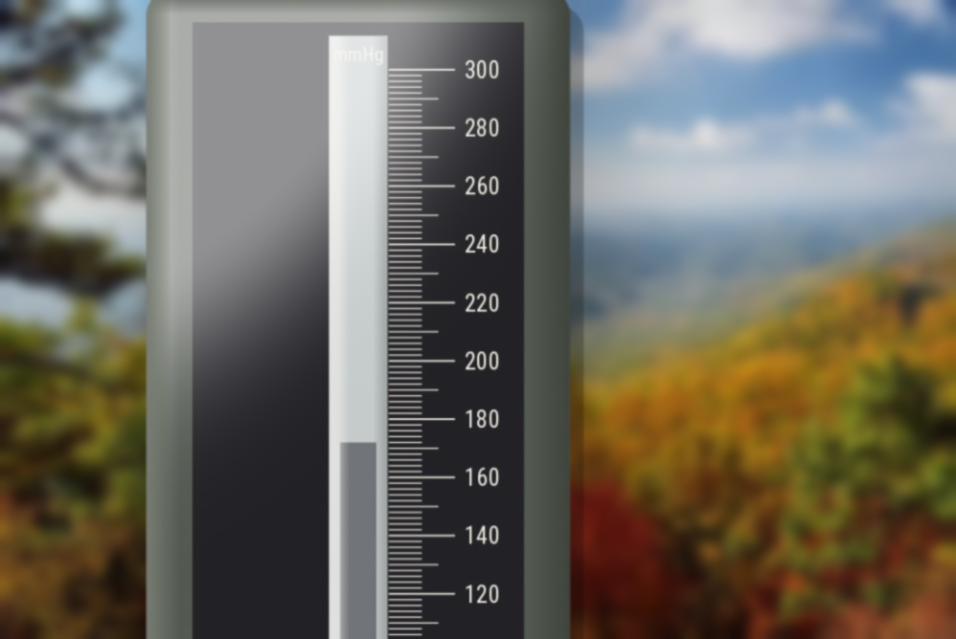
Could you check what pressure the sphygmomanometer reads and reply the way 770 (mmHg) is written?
172 (mmHg)
